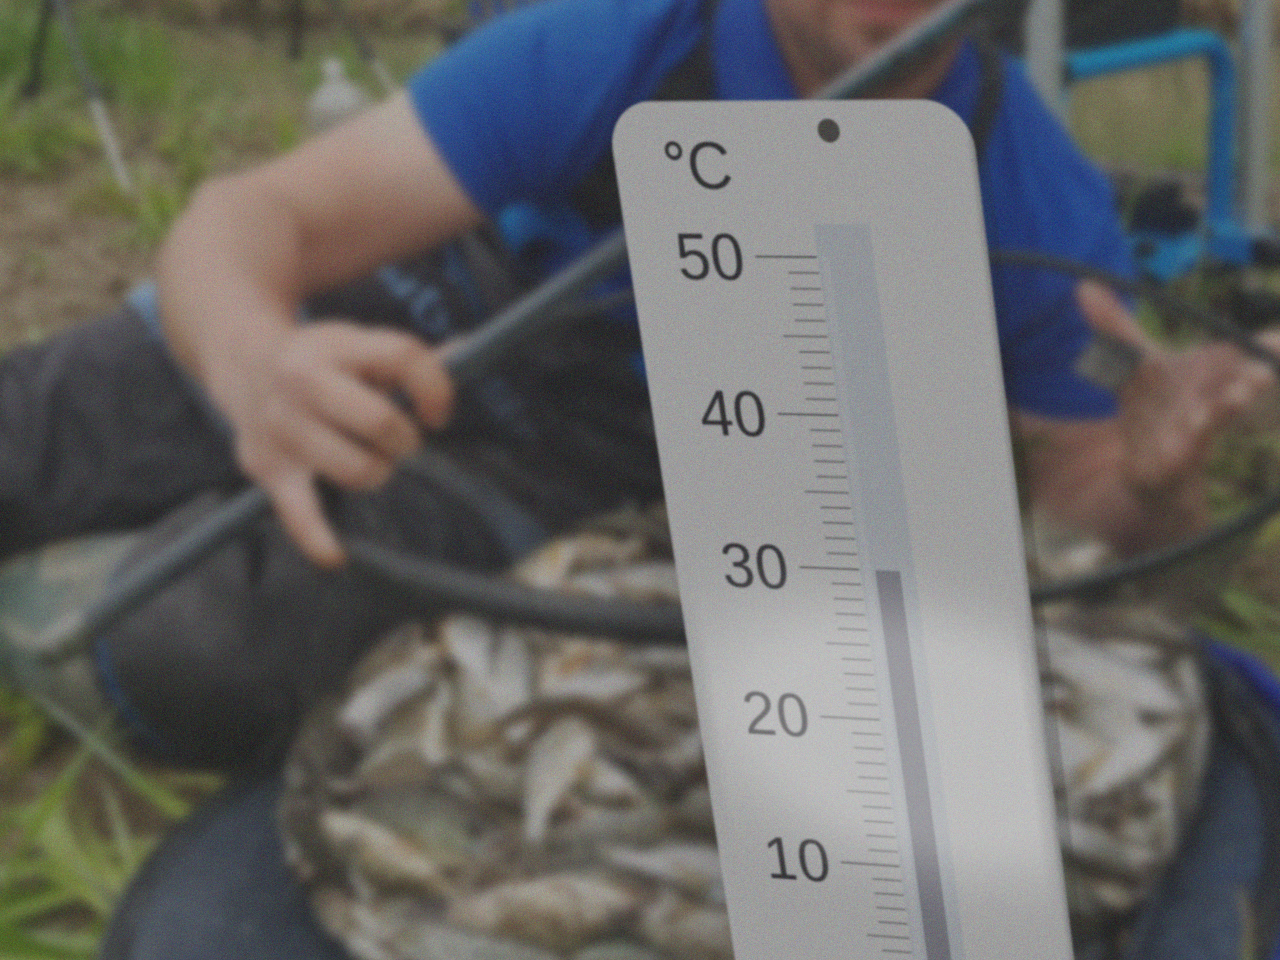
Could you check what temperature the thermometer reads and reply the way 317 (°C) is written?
30 (°C)
